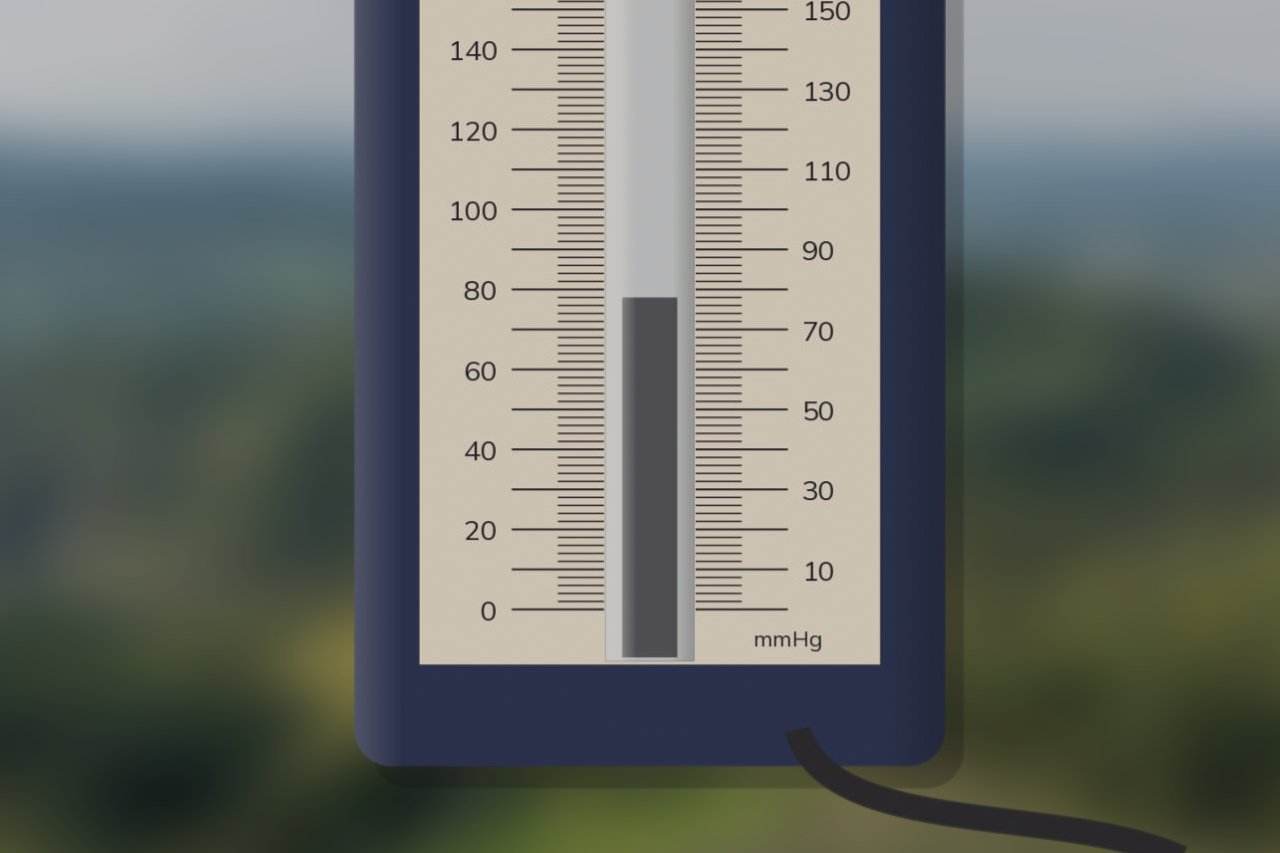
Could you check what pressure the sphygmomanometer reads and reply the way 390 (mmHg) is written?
78 (mmHg)
